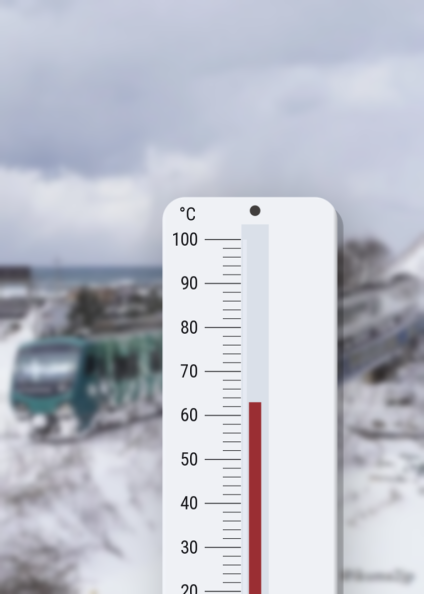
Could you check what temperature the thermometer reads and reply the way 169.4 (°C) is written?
63 (°C)
